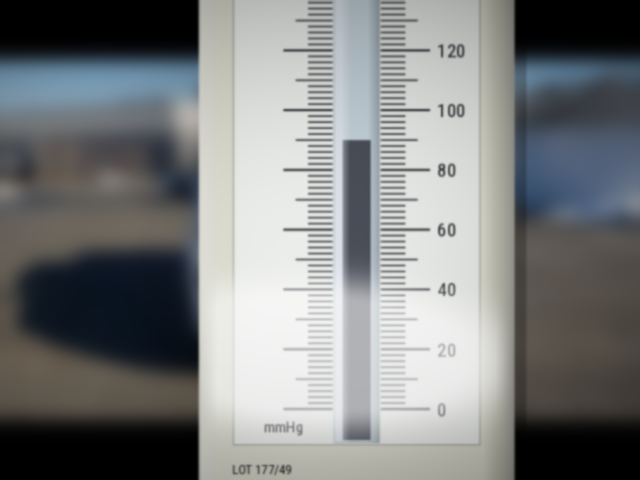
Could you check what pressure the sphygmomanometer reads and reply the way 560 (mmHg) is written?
90 (mmHg)
